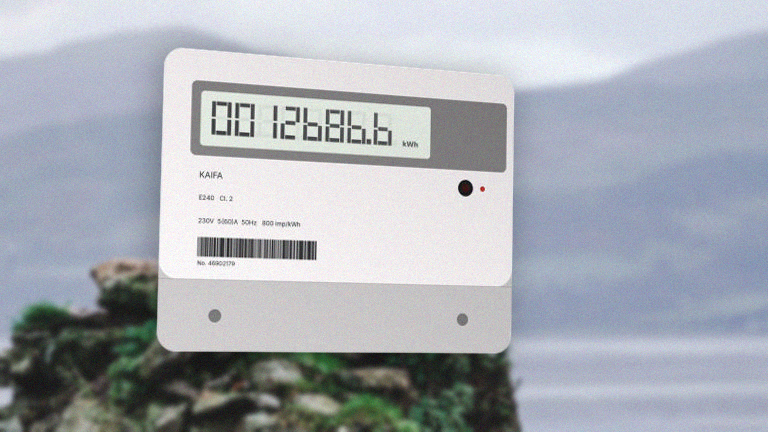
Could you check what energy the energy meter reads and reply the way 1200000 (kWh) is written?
12686.6 (kWh)
